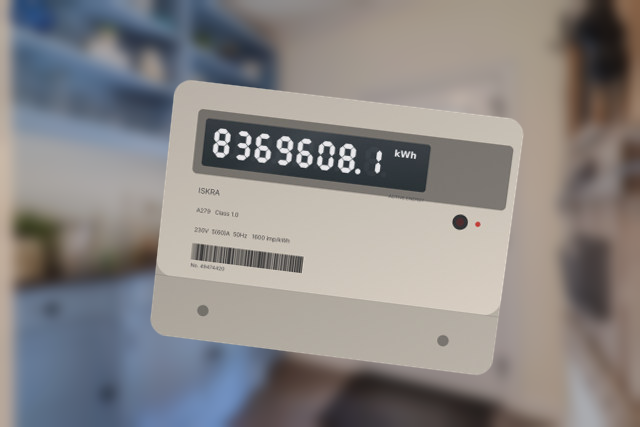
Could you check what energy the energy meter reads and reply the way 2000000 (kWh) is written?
8369608.1 (kWh)
